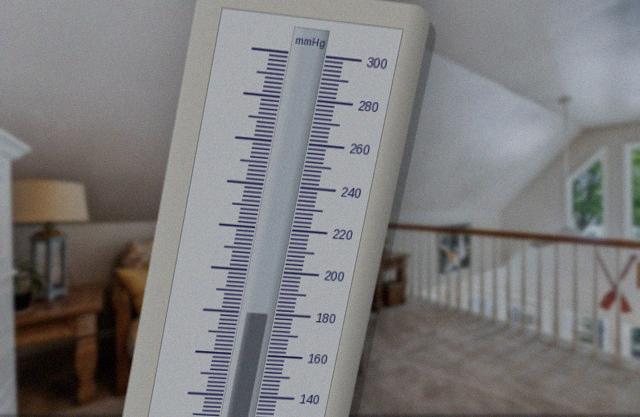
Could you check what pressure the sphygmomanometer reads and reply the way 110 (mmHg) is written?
180 (mmHg)
